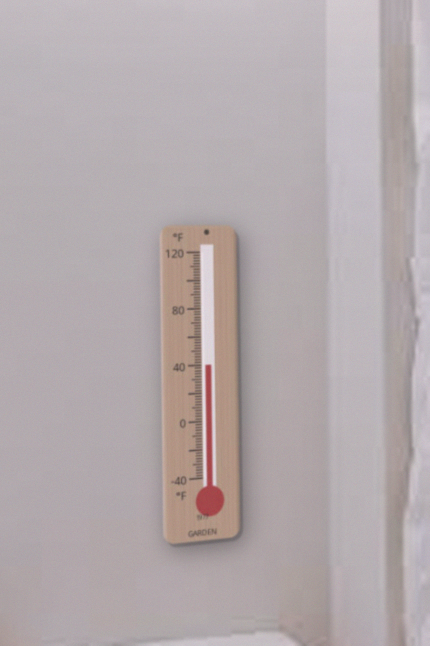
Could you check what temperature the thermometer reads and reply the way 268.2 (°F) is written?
40 (°F)
